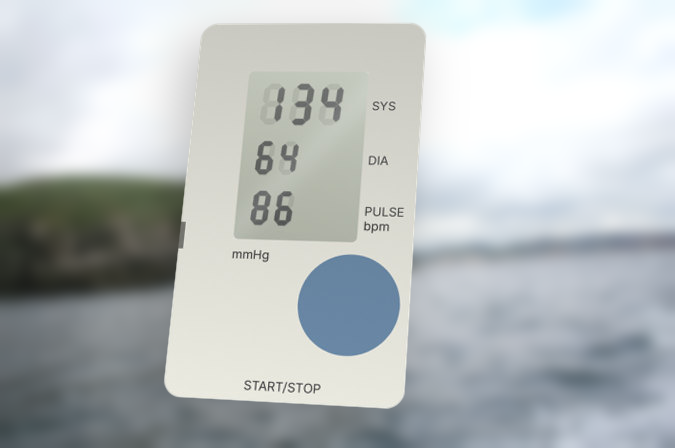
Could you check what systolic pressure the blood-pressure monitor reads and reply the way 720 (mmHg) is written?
134 (mmHg)
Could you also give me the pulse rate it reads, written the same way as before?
86 (bpm)
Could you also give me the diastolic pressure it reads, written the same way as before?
64 (mmHg)
